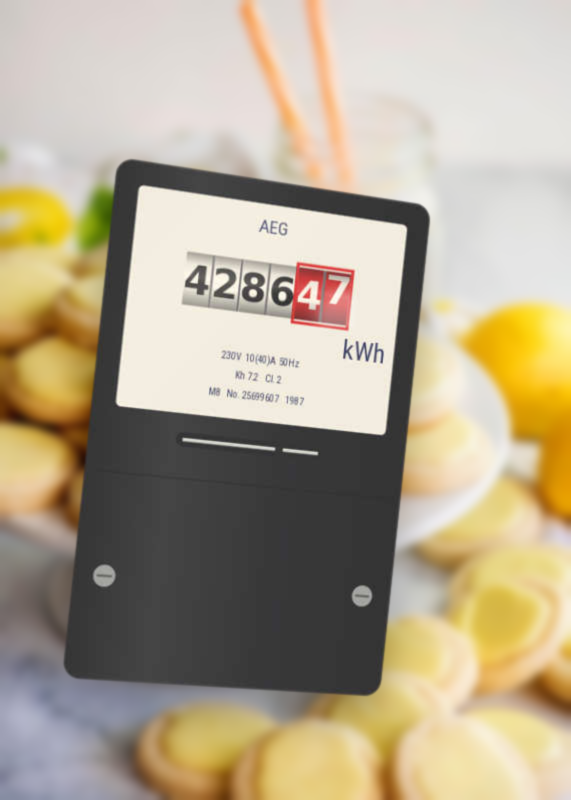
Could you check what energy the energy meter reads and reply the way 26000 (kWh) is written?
4286.47 (kWh)
